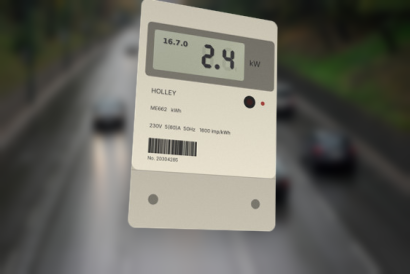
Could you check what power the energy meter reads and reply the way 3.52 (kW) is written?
2.4 (kW)
